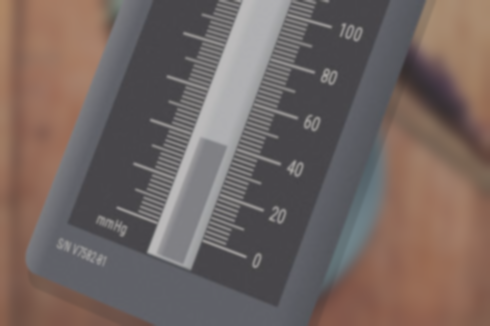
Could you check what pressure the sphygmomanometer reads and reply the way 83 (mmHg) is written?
40 (mmHg)
